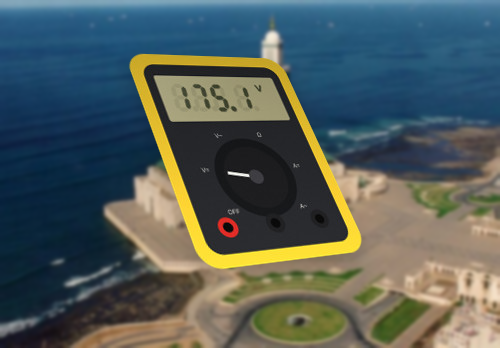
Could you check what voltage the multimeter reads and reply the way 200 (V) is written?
175.1 (V)
